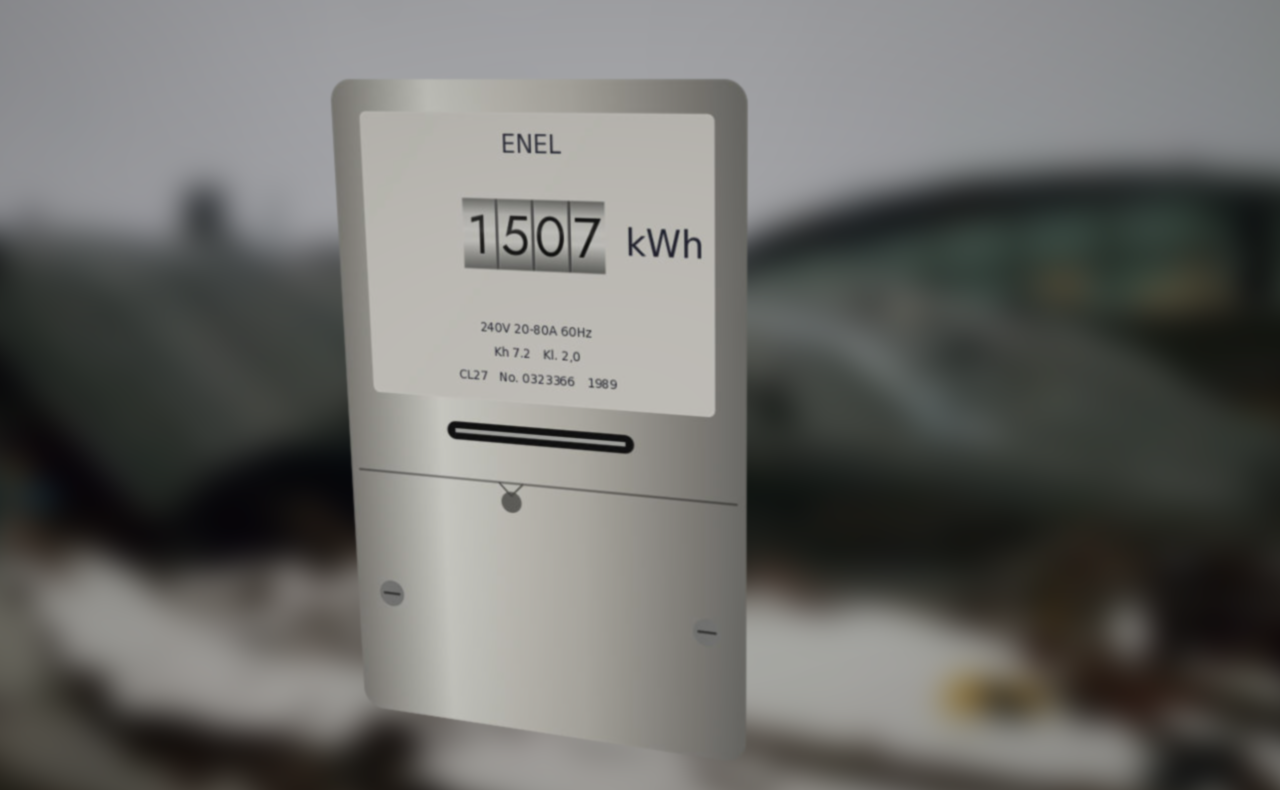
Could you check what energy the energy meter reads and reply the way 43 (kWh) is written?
1507 (kWh)
